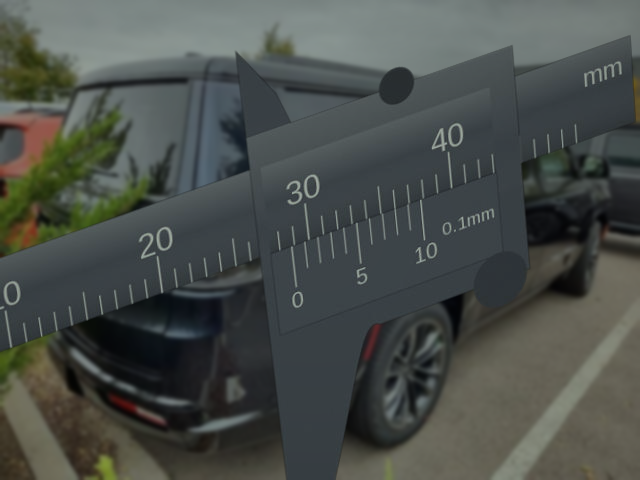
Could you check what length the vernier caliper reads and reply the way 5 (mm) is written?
28.8 (mm)
